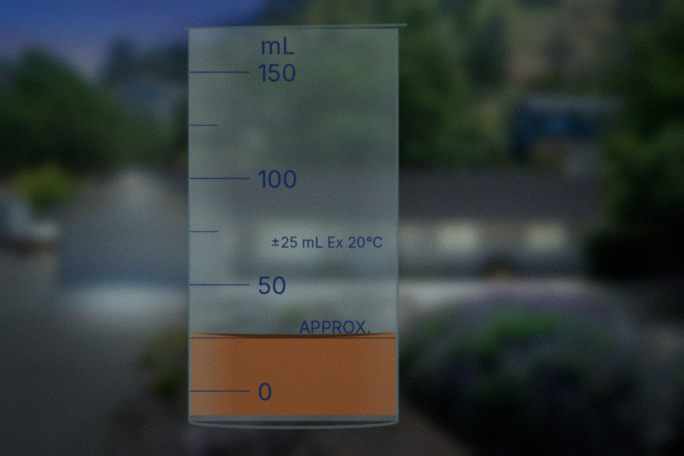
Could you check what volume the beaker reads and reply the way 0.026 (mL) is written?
25 (mL)
